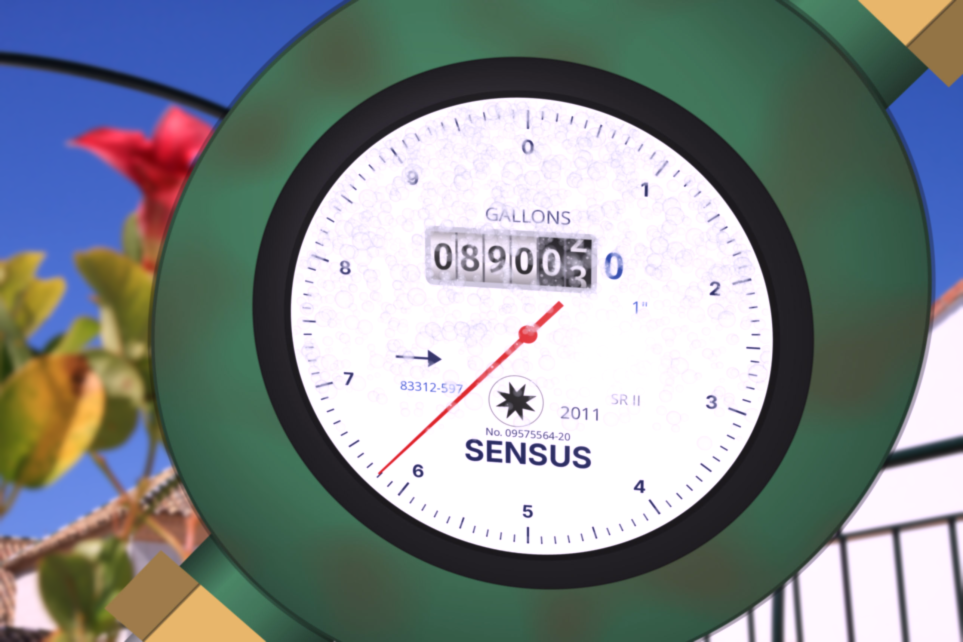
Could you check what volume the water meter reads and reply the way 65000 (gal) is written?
890026.2 (gal)
